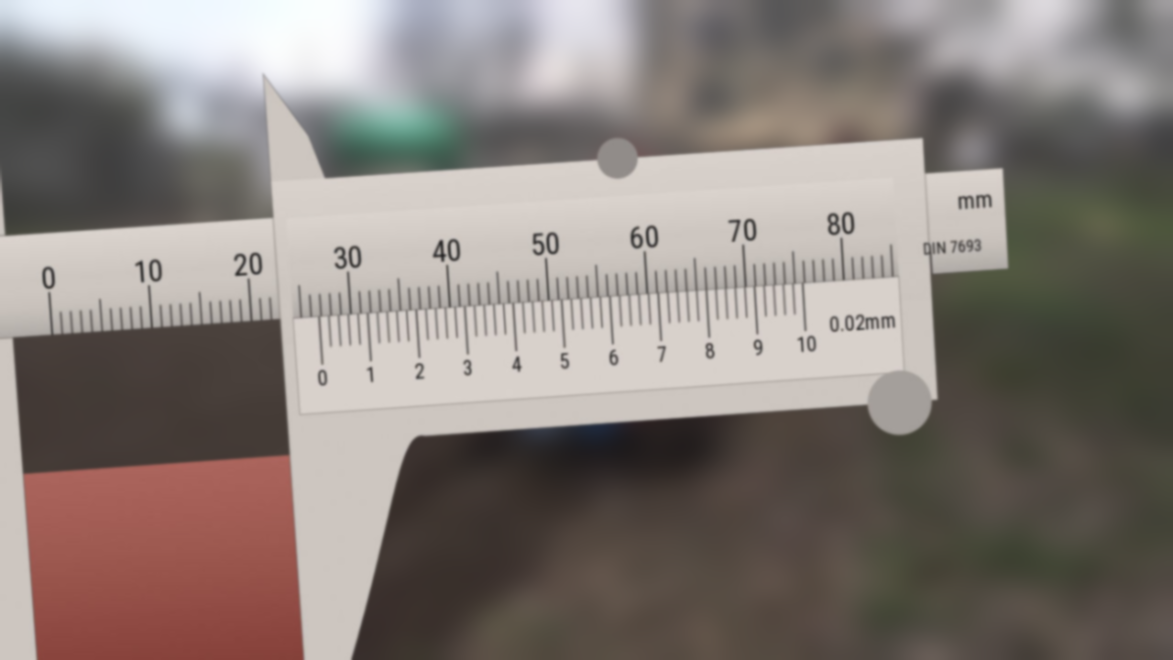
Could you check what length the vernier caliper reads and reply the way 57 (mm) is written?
26.8 (mm)
